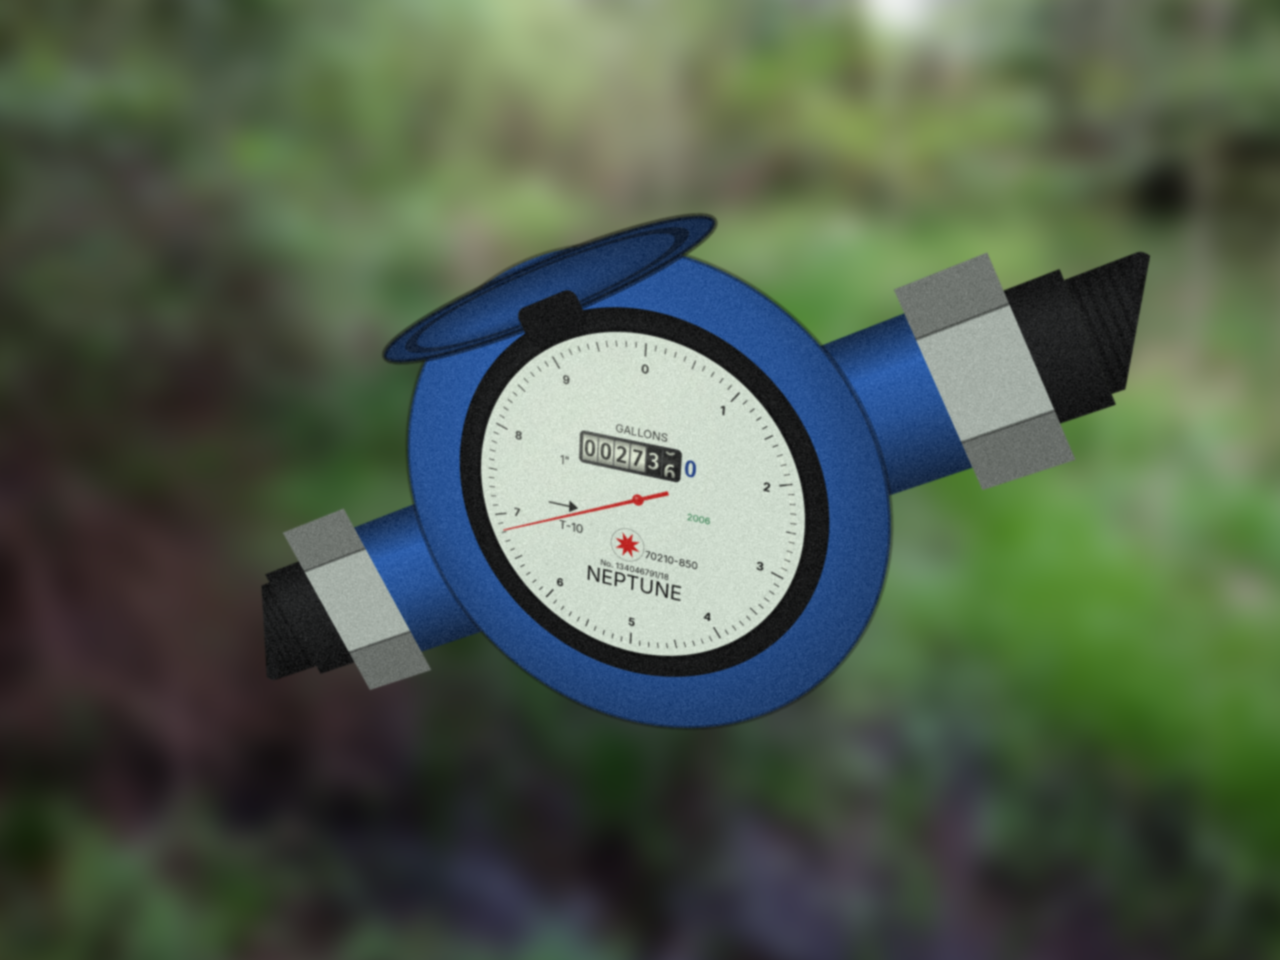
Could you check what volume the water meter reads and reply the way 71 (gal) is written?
27356.8 (gal)
